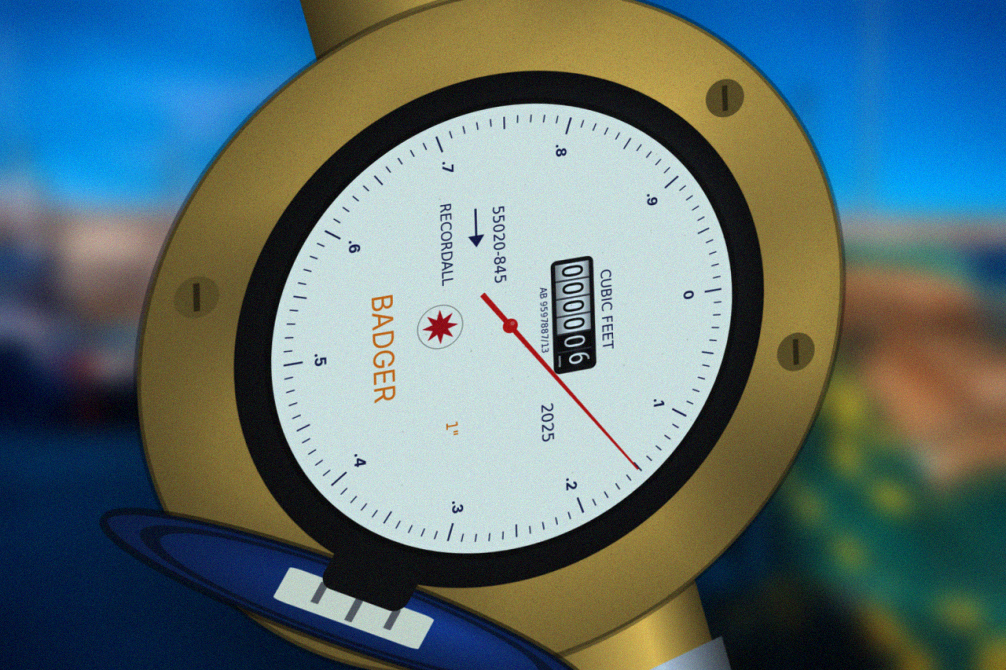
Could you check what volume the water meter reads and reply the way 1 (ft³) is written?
6.15 (ft³)
